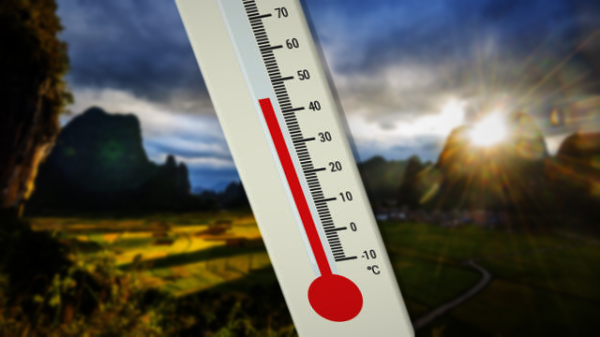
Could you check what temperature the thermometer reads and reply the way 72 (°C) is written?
45 (°C)
